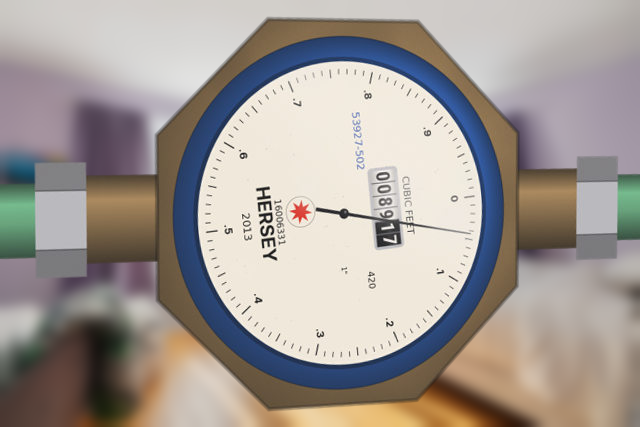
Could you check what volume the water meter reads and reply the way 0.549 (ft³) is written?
8917.04 (ft³)
